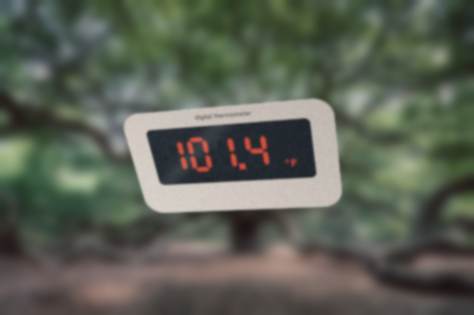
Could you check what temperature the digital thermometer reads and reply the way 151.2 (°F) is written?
101.4 (°F)
